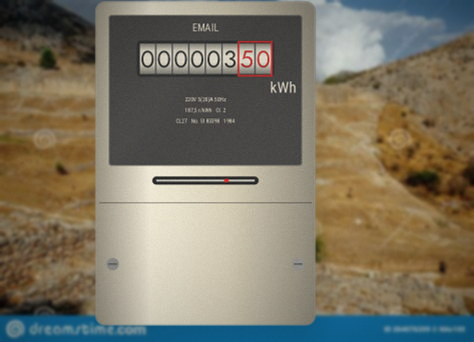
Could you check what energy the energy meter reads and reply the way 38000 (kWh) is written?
3.50 (kWh)
